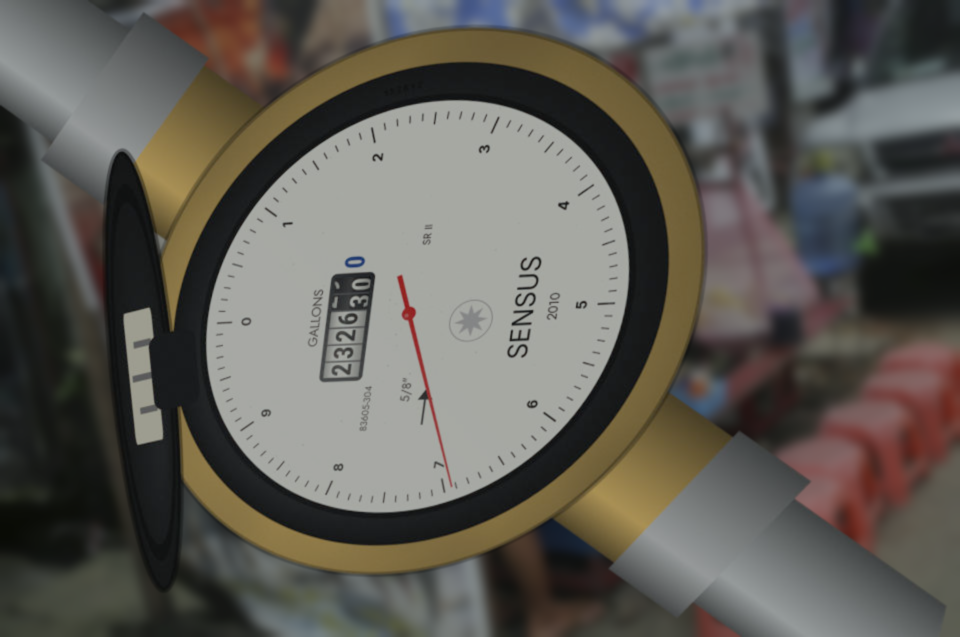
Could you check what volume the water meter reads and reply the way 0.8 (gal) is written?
2326296.9 (gal)
